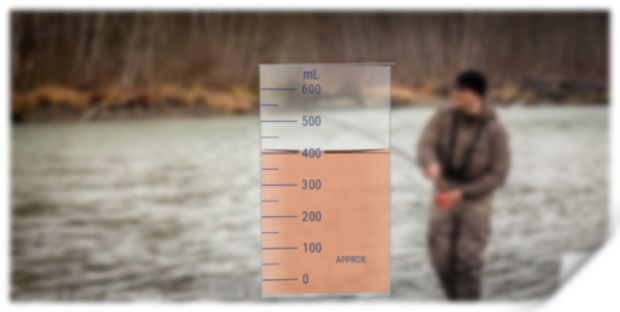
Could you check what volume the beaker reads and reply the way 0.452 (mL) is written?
400 (mL)
